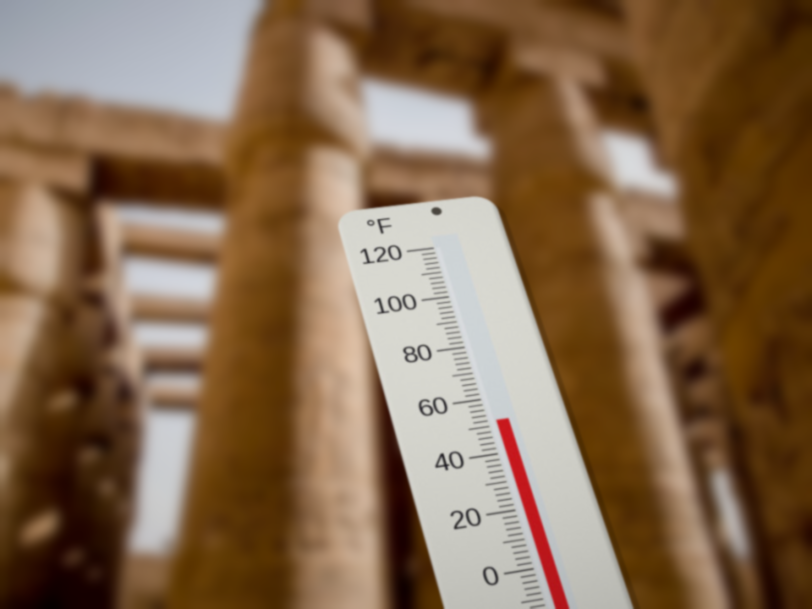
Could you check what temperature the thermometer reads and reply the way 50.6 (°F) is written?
52 (°F)
